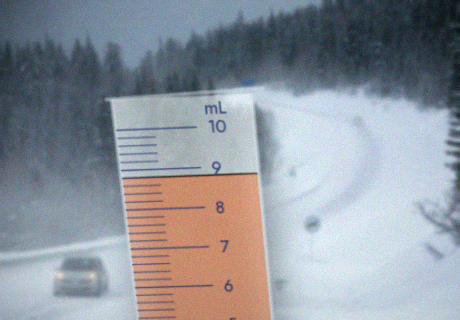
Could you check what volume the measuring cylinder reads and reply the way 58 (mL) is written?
8.8 (mL)
